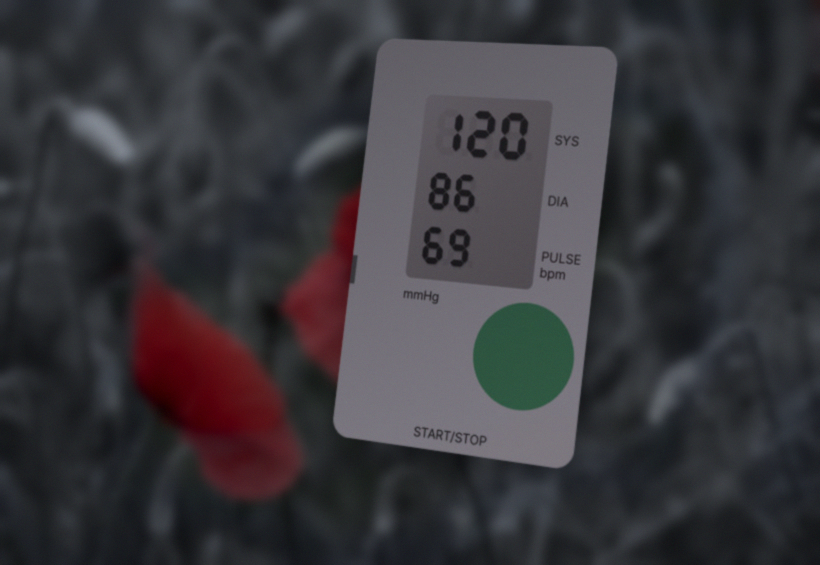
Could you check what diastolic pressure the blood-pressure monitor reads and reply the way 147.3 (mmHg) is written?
86 (mmHg)
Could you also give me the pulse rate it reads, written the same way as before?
69 (bpm)
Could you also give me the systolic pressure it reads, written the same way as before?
120 (mmHg)
